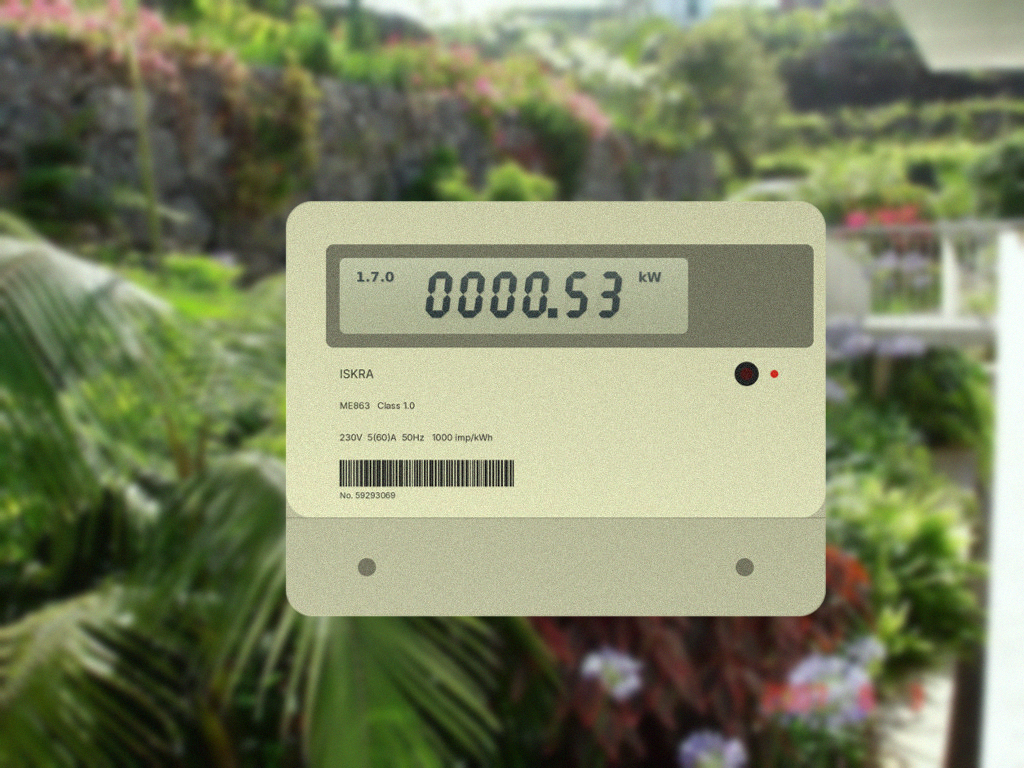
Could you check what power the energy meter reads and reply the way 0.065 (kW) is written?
0.53 (kW)
